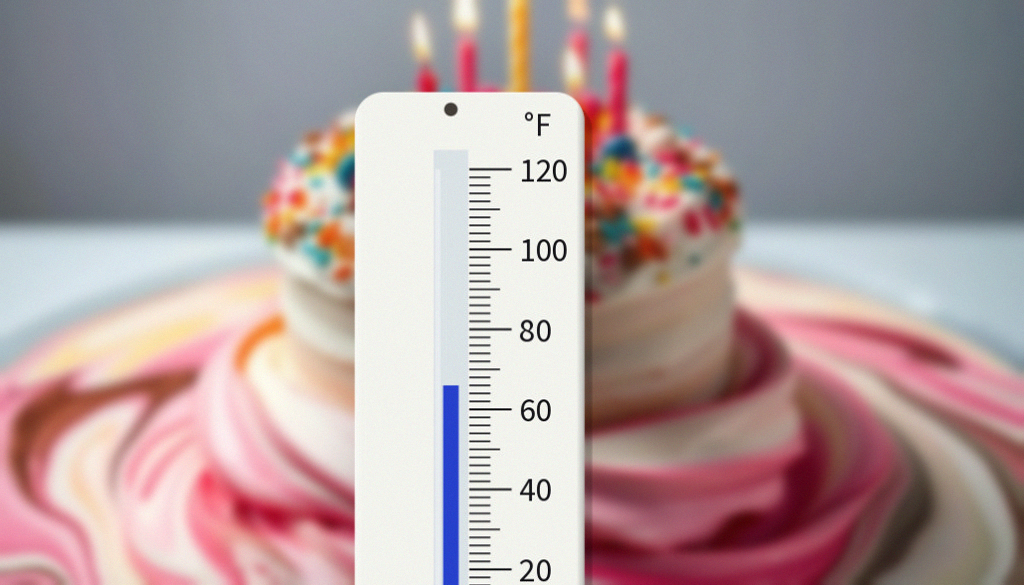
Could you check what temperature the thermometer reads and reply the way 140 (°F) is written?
66 (°F)
